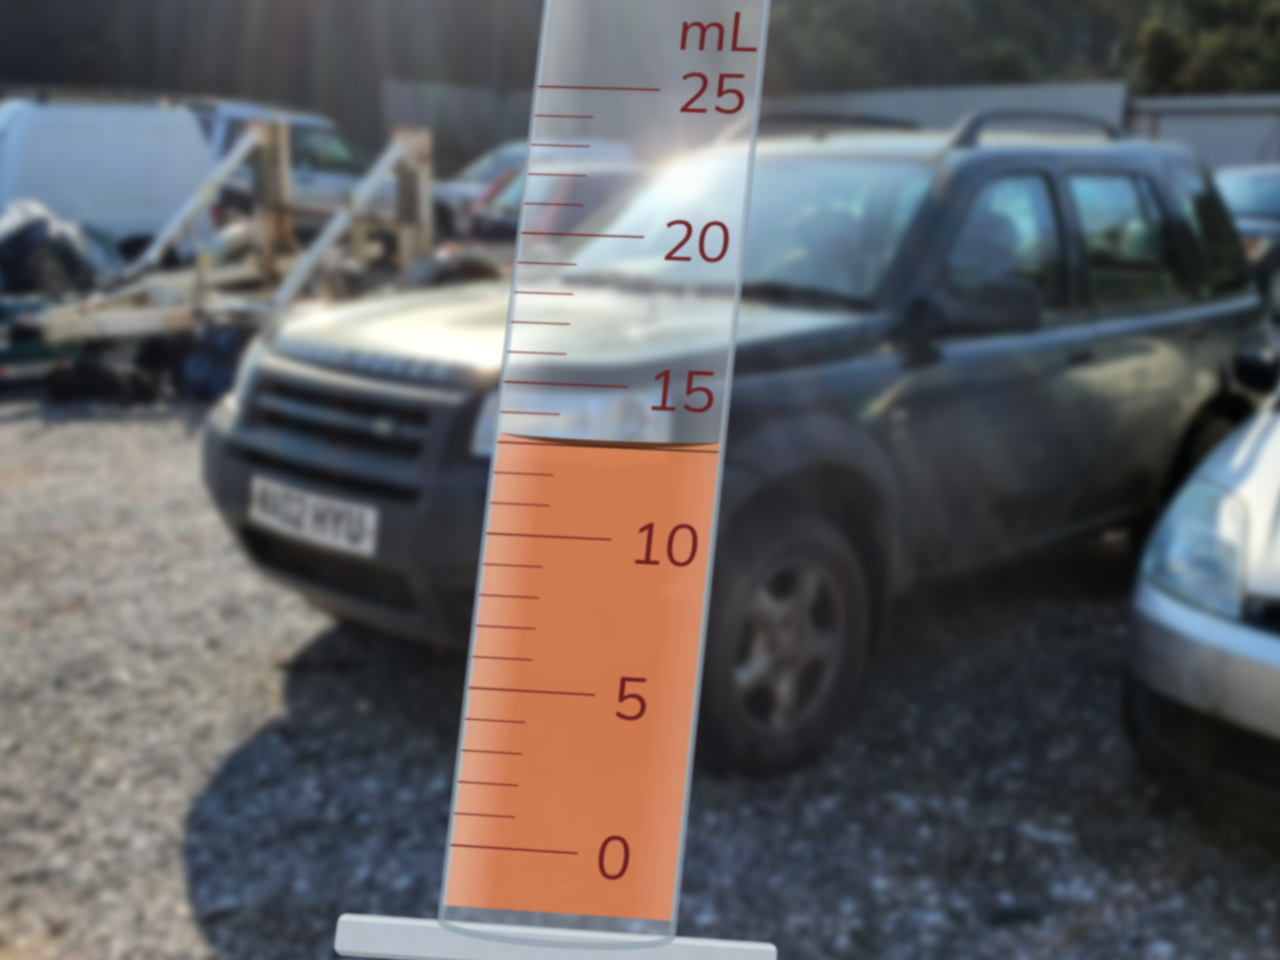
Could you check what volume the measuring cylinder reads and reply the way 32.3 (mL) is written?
13 (mL)
